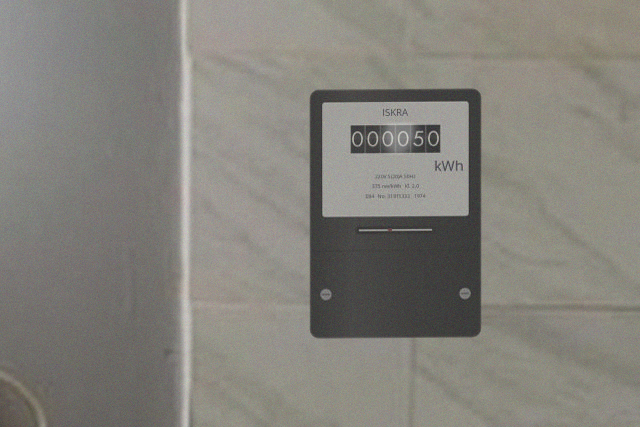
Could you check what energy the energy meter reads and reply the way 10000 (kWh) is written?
50 (kWh)
